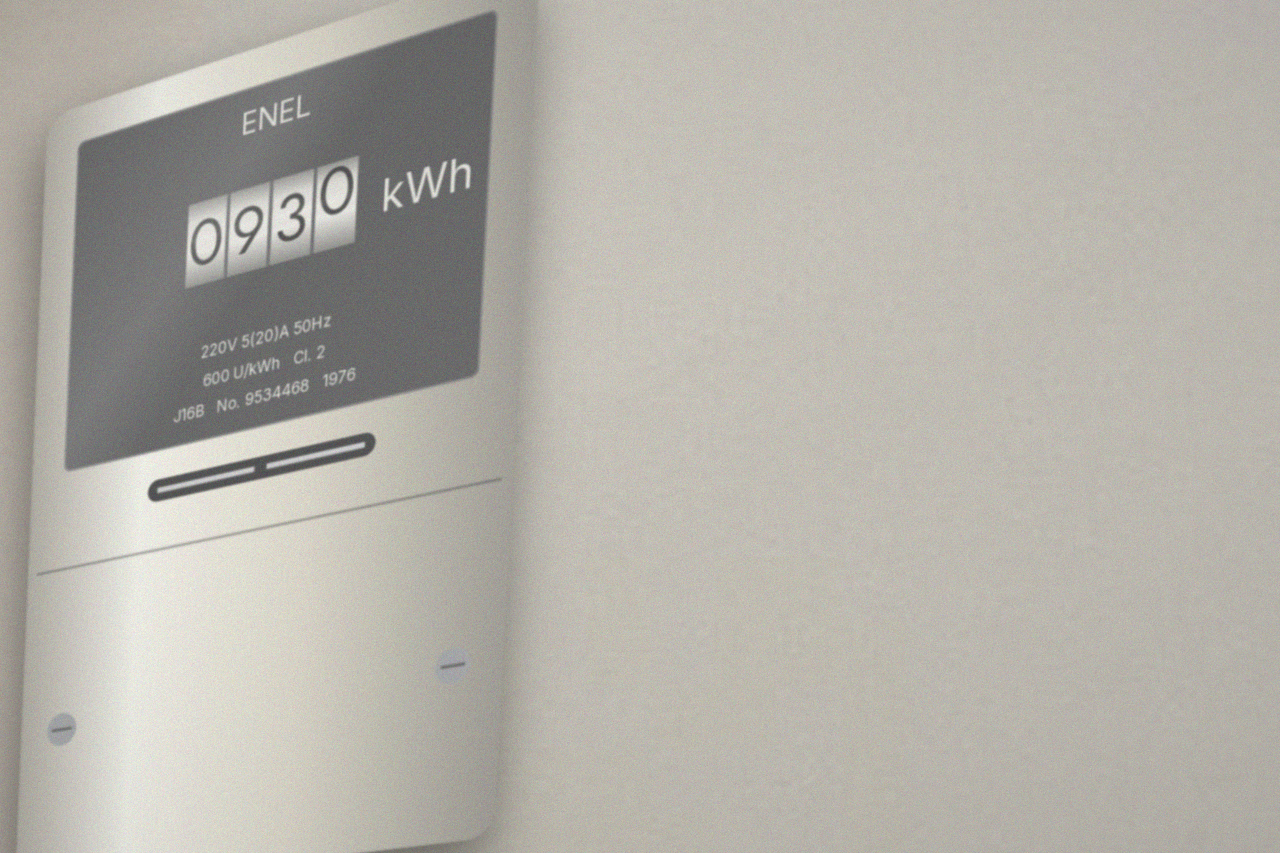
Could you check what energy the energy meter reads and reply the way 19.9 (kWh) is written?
930 (kWh)
